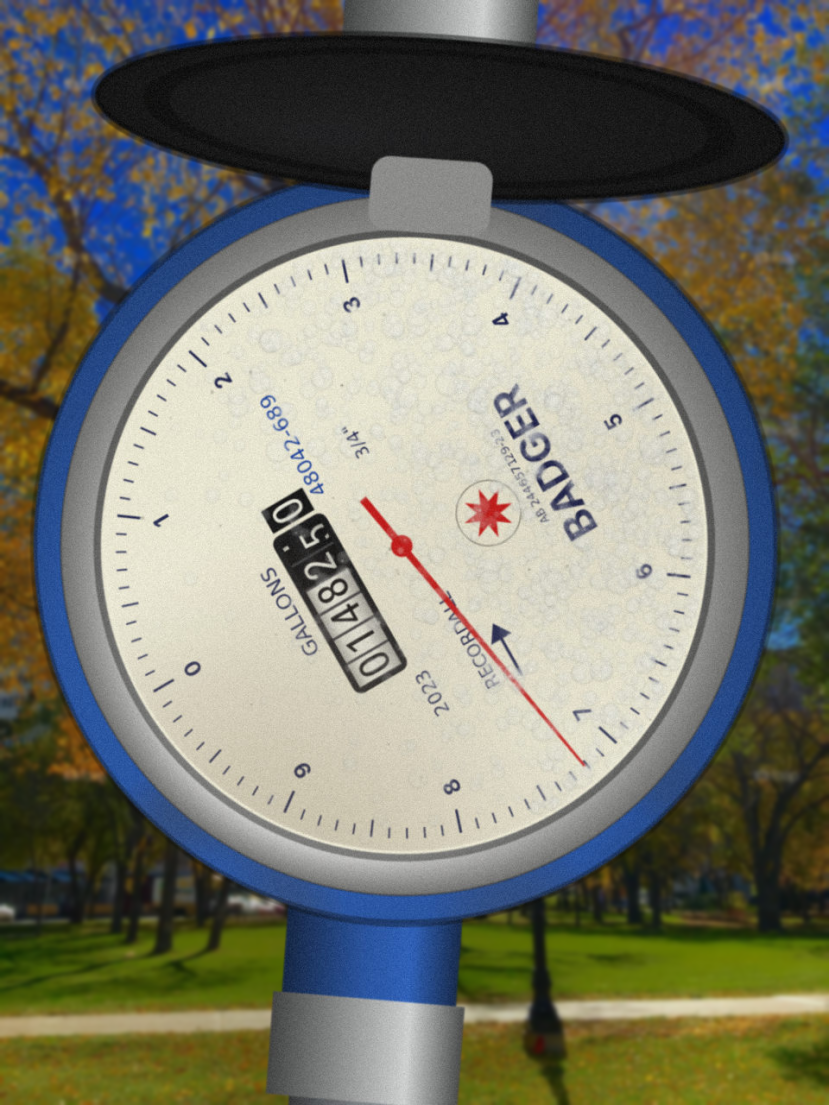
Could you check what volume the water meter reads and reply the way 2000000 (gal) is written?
148247.2 (gal)
